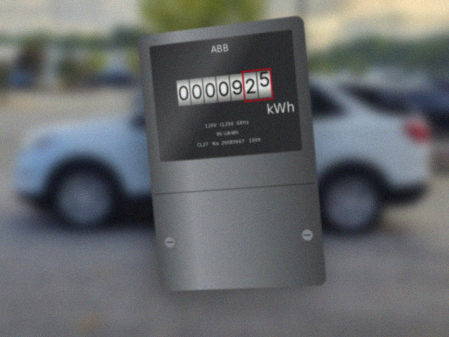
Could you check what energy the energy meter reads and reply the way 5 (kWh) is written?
9.25 (kWh)
